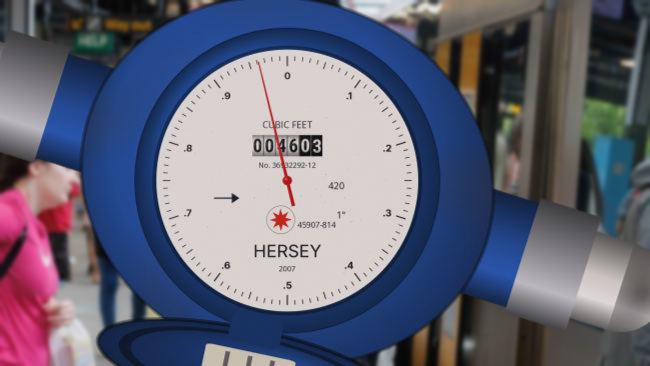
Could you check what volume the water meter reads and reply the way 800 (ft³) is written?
4602.96 (ft³)
